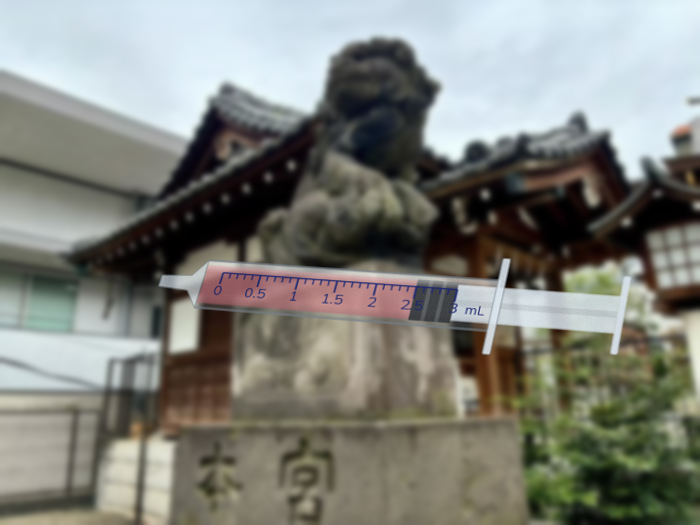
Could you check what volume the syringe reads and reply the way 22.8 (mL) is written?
2.5 (mL)
